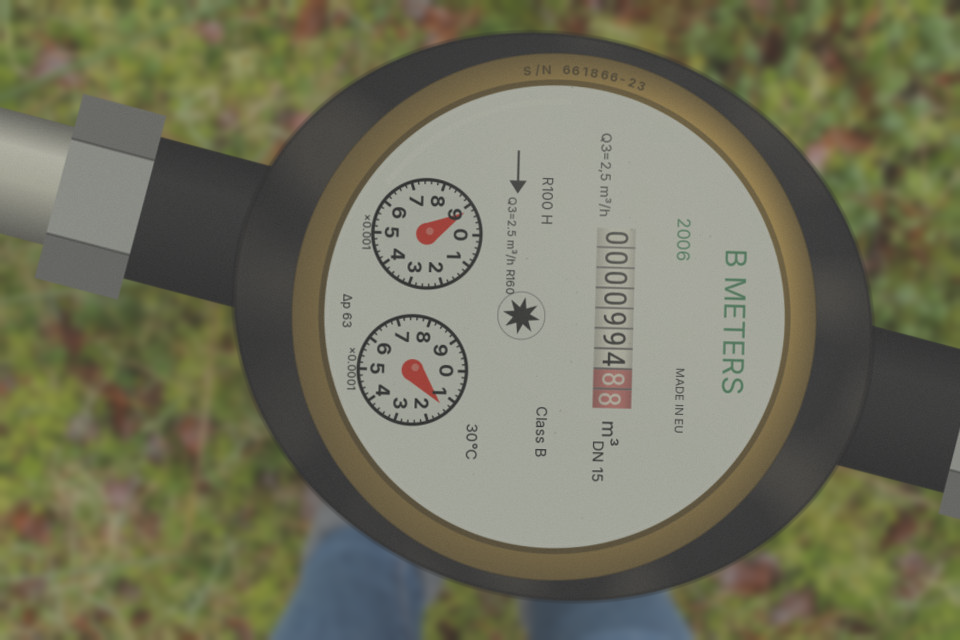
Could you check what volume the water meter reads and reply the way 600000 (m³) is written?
994.8791 (m³)
